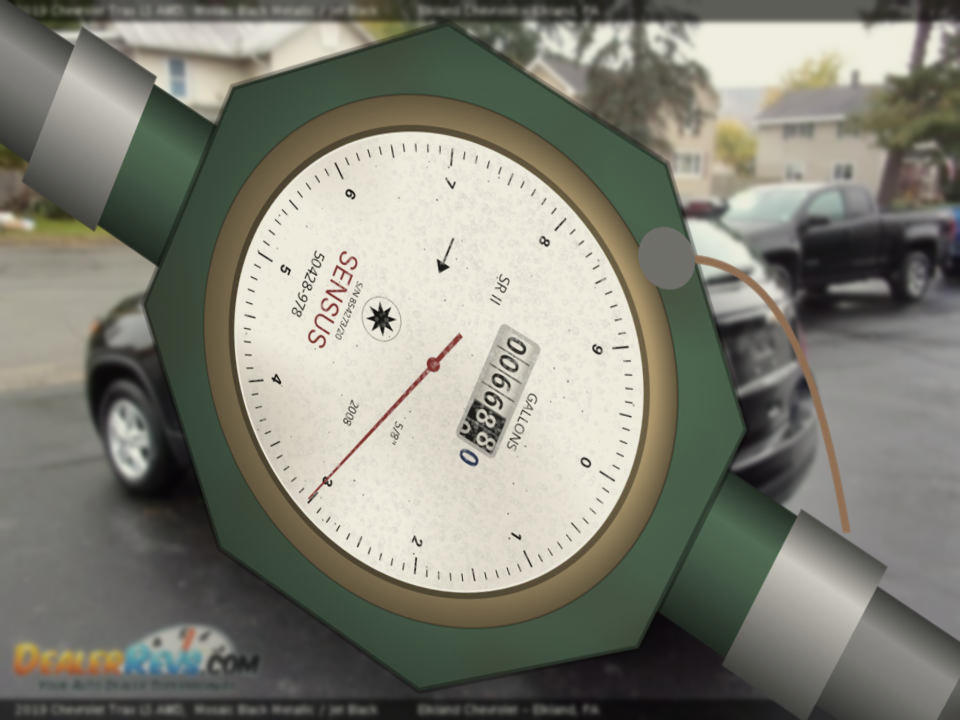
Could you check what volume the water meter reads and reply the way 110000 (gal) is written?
66883.0 (gal)
